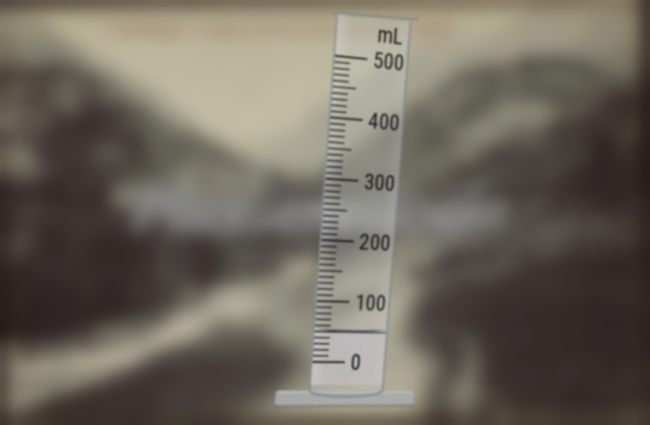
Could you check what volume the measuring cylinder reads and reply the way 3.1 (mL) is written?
50 (mL)
